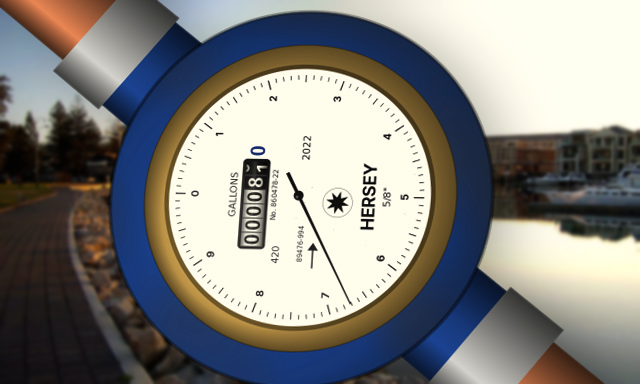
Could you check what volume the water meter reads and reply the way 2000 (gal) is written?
806.7 (gal)
